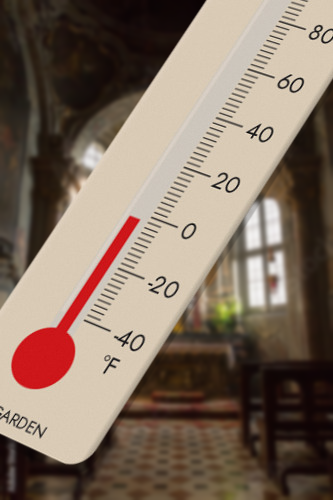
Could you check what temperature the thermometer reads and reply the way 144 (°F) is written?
-2 (°F)
